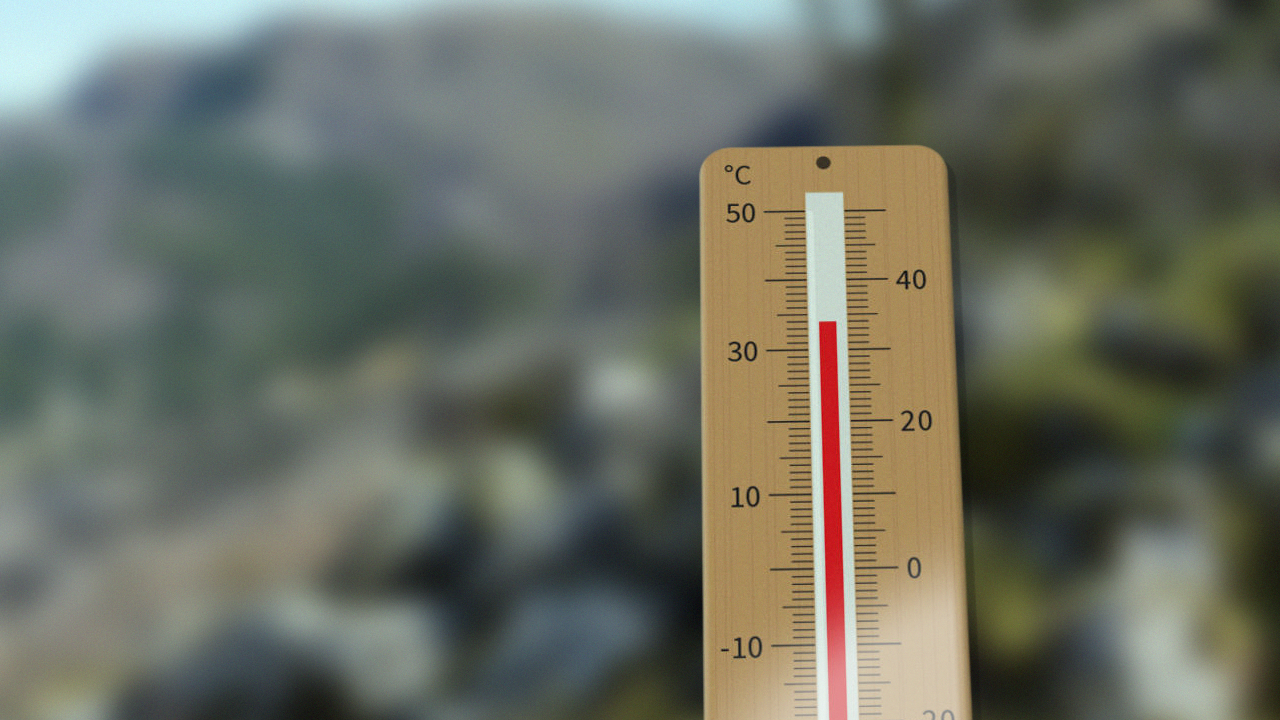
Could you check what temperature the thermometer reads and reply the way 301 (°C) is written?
34 (°C)
